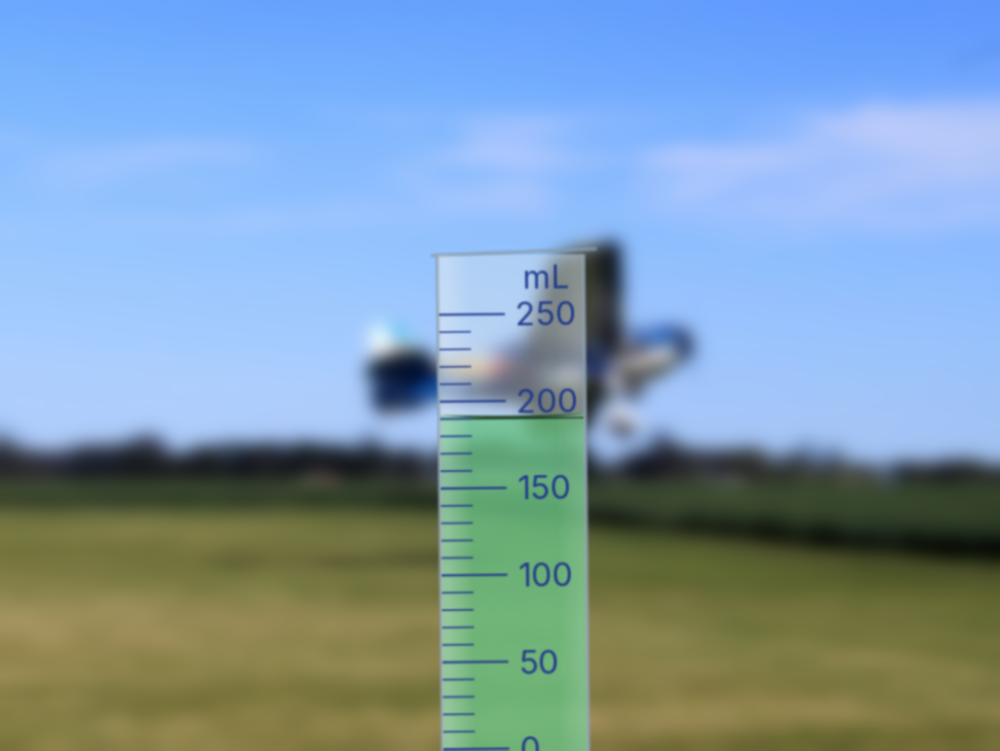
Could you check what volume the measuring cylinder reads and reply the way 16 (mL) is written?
190 (mL)
